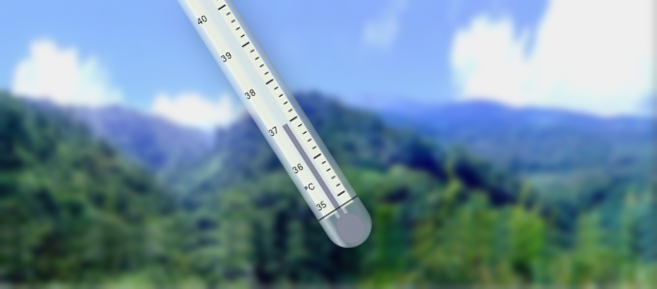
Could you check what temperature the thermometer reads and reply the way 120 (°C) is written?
37 (°C)
